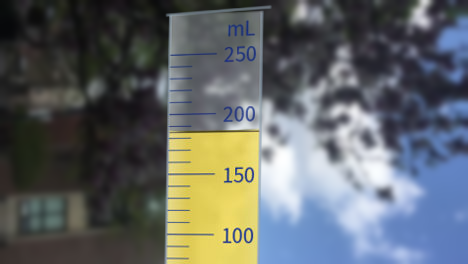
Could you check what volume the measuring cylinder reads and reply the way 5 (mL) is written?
185 (mL)
